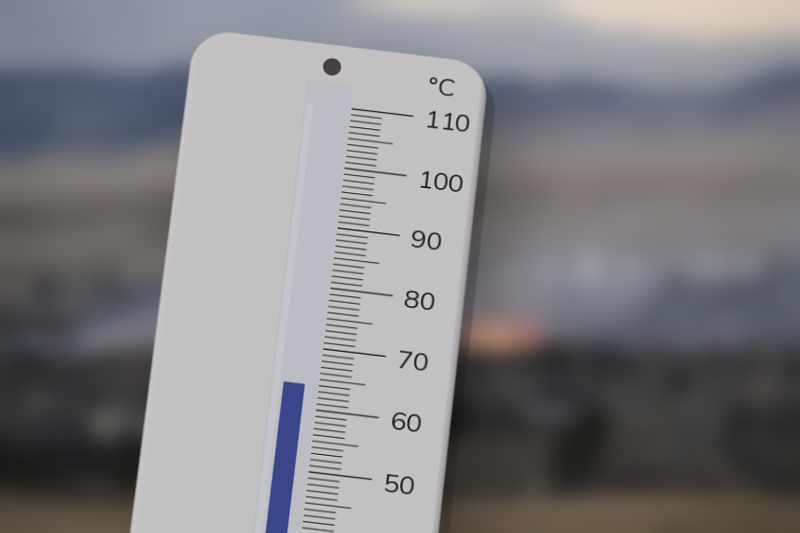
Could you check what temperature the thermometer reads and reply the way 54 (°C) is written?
64 (°C)
